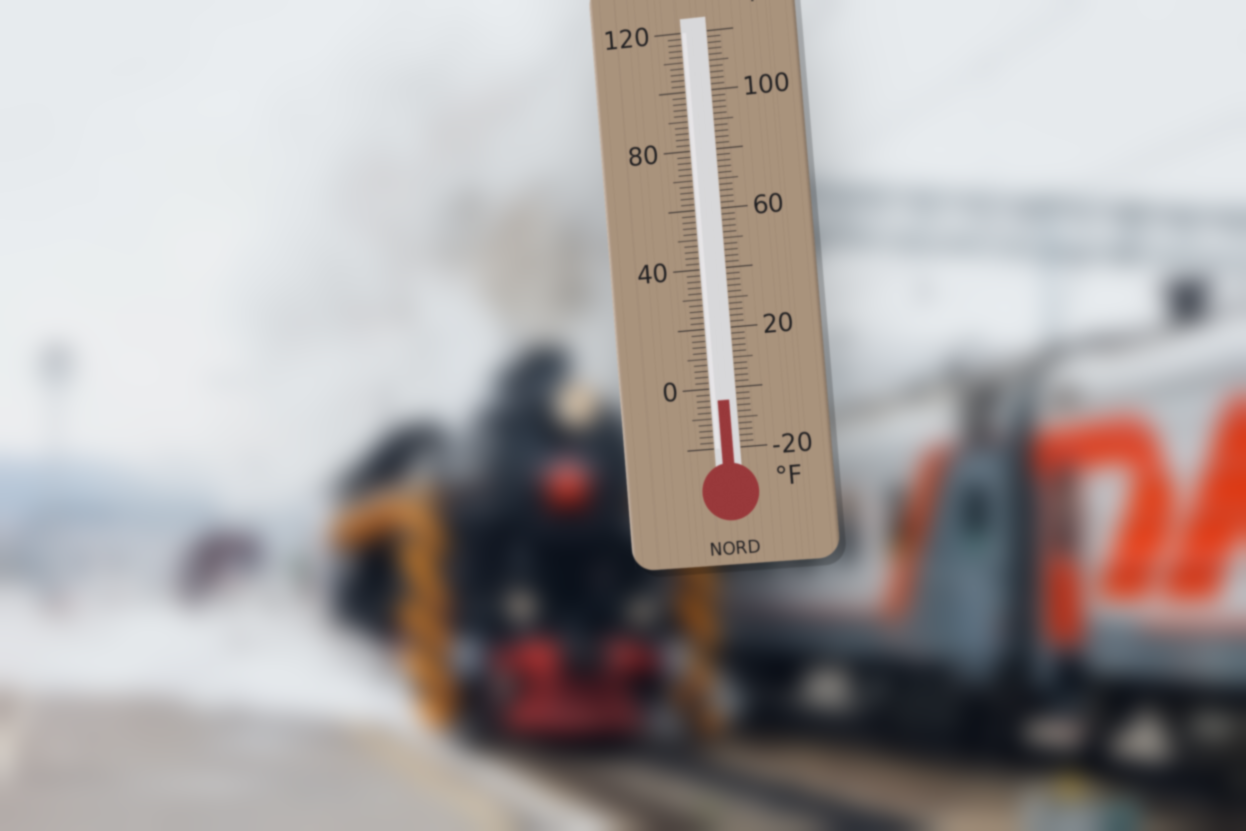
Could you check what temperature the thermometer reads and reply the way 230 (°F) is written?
-4 (°F)
